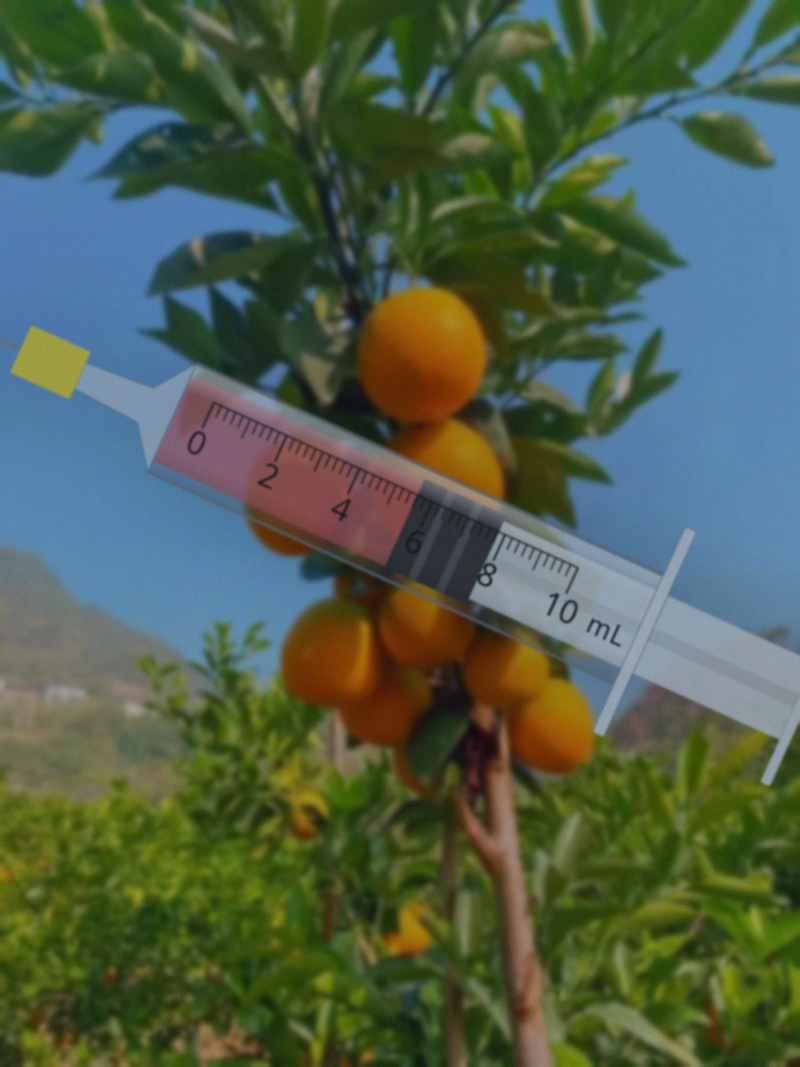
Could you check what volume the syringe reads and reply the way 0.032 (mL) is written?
5.6 (mL)
